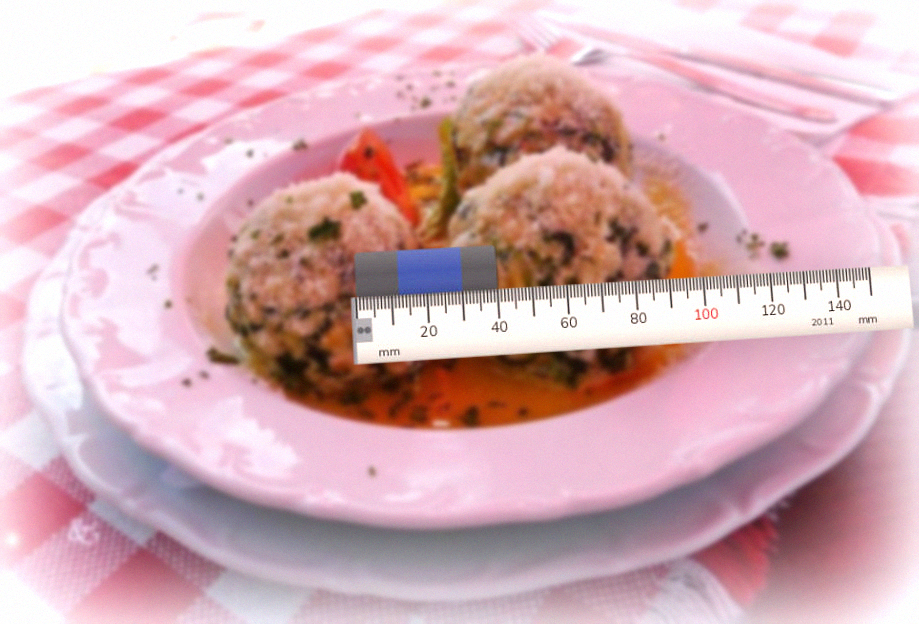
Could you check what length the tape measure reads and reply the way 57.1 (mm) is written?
40 (mm)
